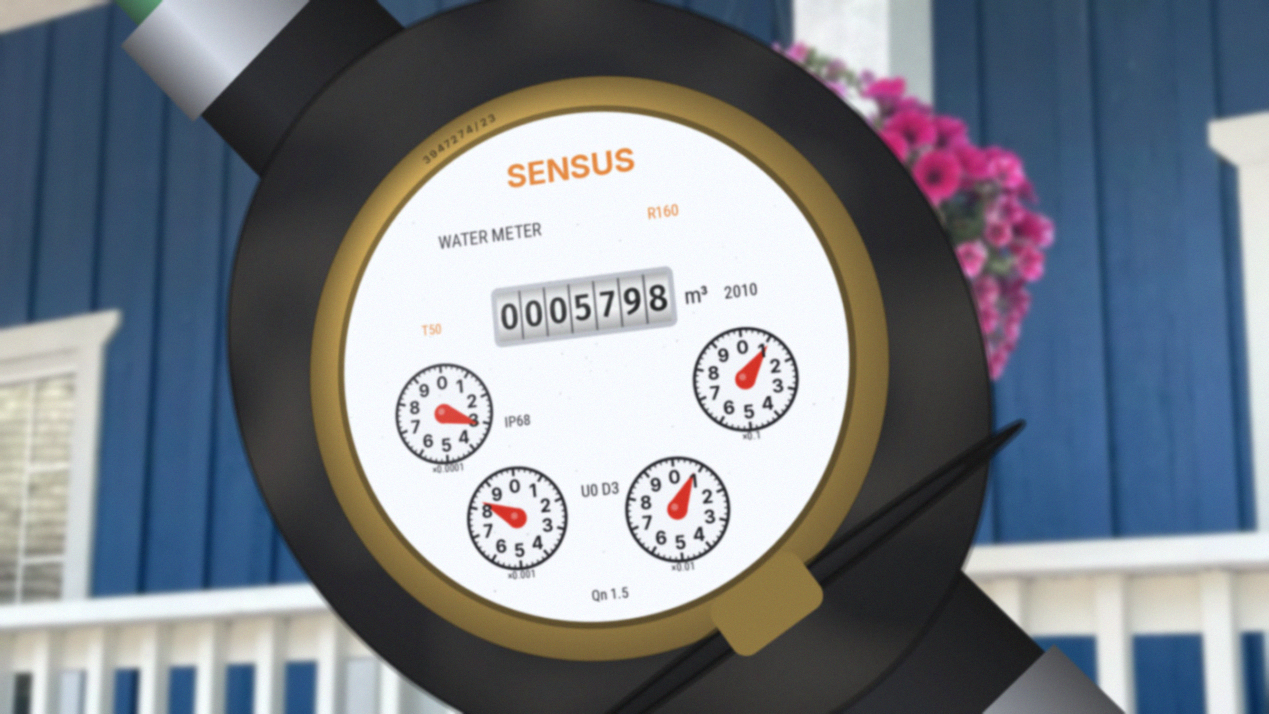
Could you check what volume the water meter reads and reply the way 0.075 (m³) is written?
5798.1083 (m³)
